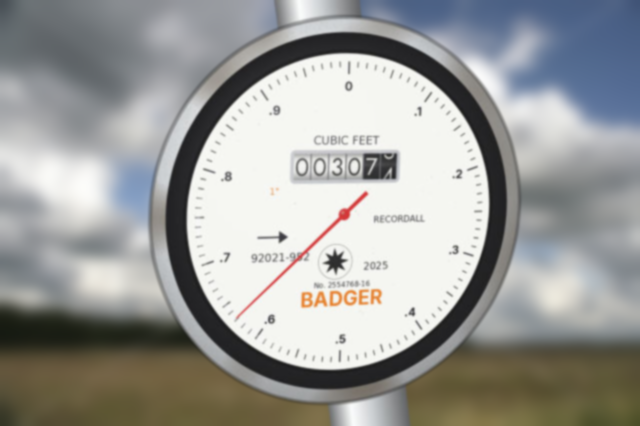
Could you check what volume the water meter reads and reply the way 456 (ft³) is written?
3073.63 (ft³)
